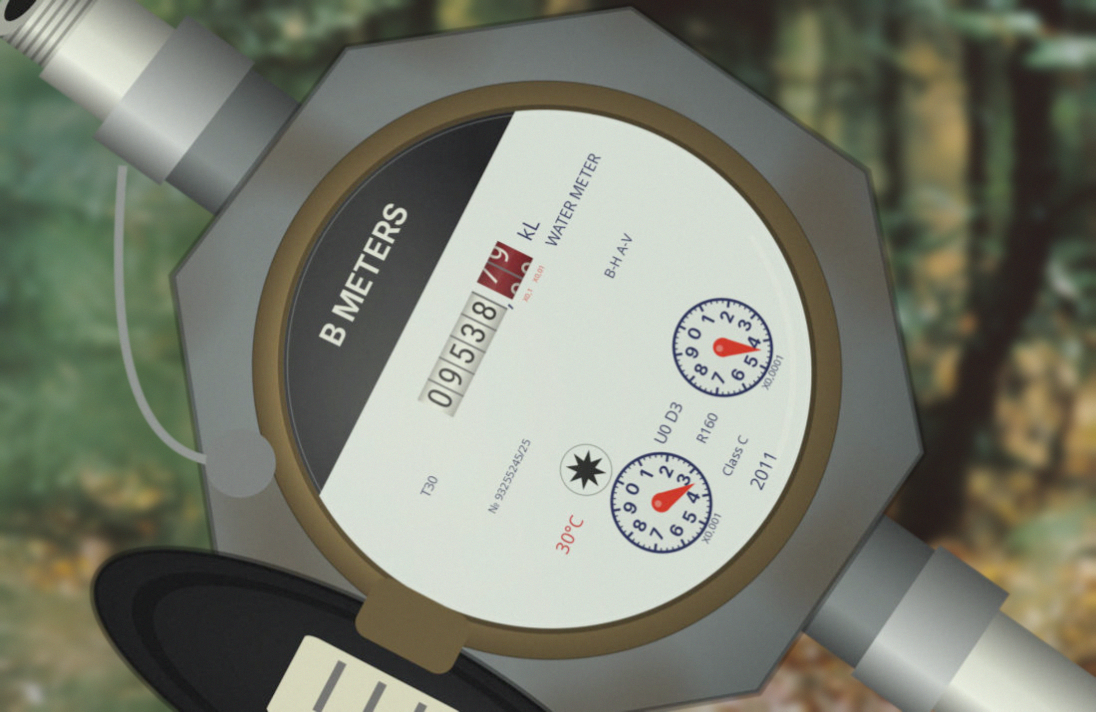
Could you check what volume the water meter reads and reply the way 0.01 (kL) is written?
9538.7934 (kL)
